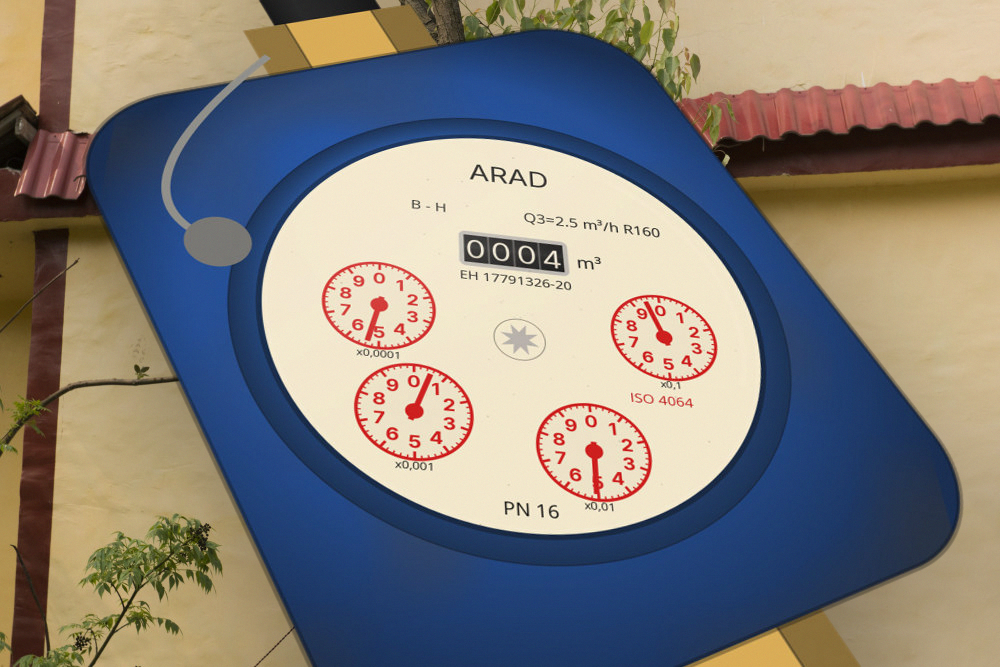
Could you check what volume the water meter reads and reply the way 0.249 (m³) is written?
3.9505 (m³)
